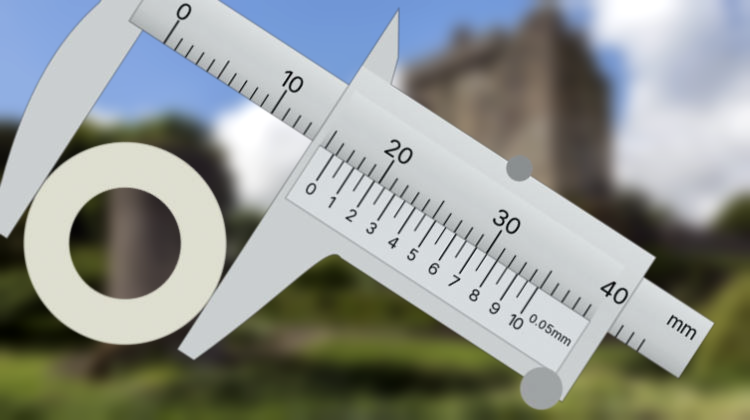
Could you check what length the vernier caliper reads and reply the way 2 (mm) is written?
15.8 (mm)
